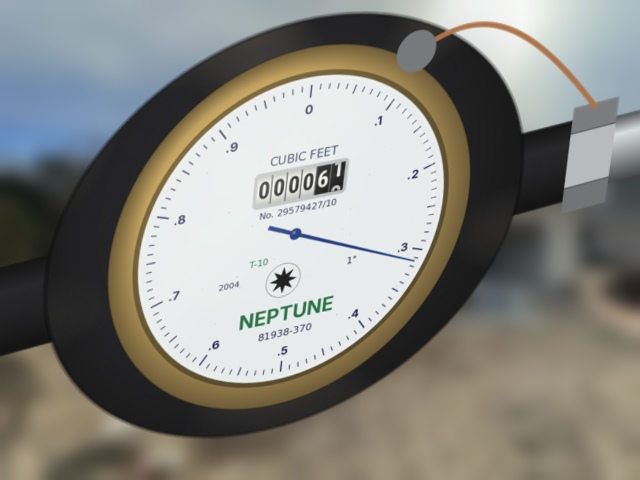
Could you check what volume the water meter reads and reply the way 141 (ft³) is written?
61.31 (ft³)
